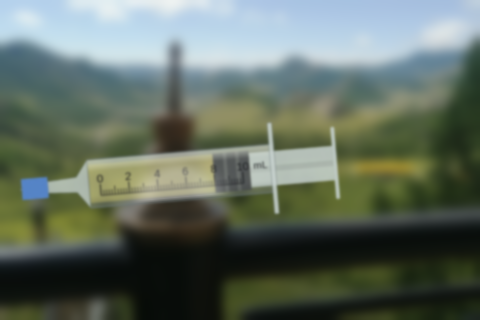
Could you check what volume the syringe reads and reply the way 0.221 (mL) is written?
8 (mL)
